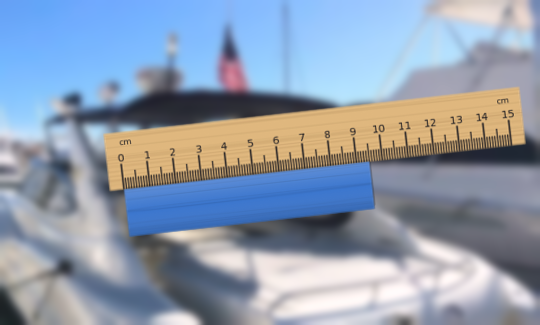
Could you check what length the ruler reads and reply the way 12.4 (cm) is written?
9.5 (cm)
